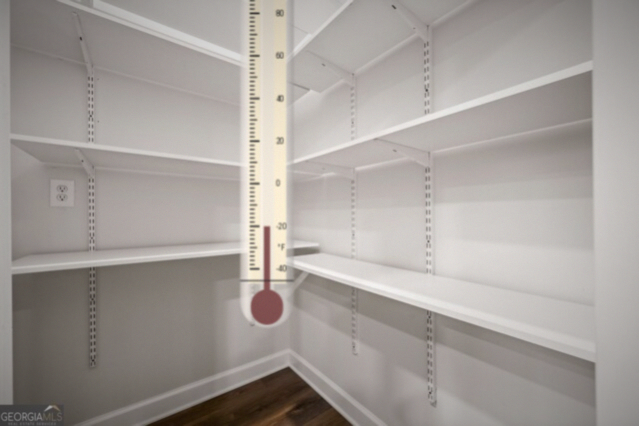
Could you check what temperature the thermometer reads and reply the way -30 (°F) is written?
-20 (°F)
